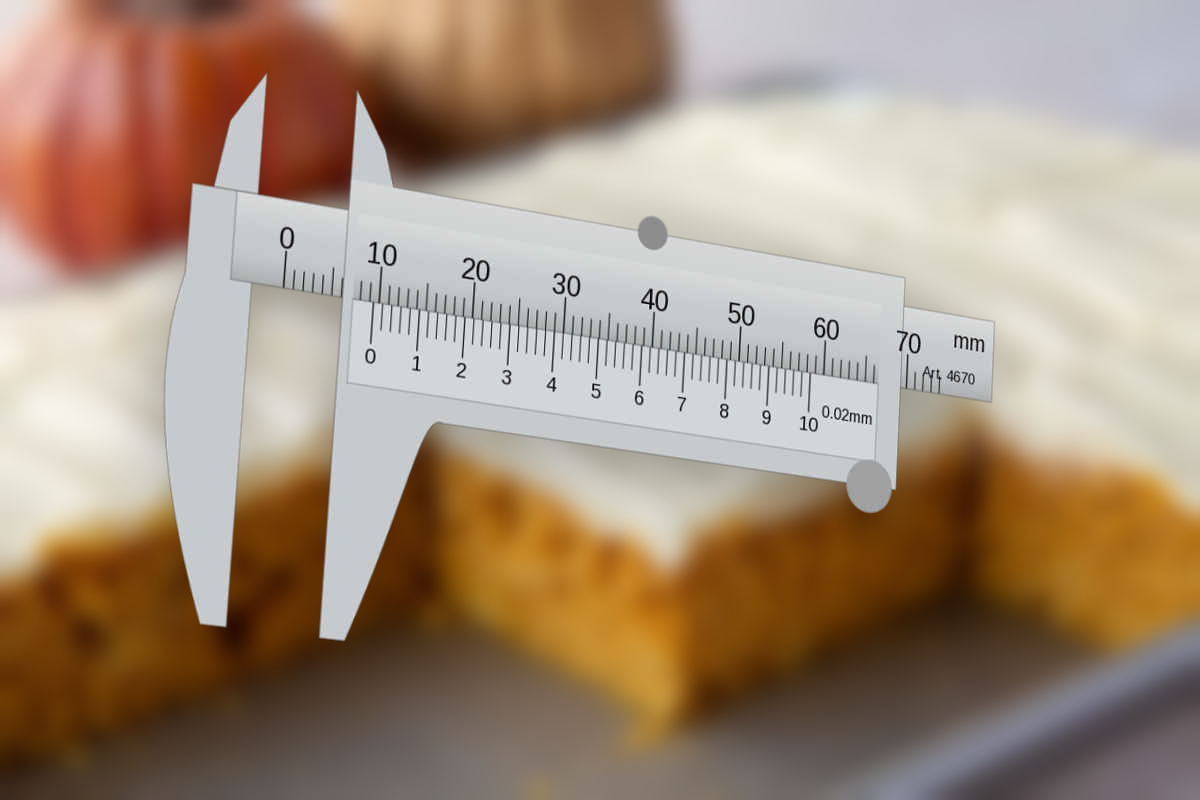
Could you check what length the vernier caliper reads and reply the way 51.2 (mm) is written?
9.4 (mm)
